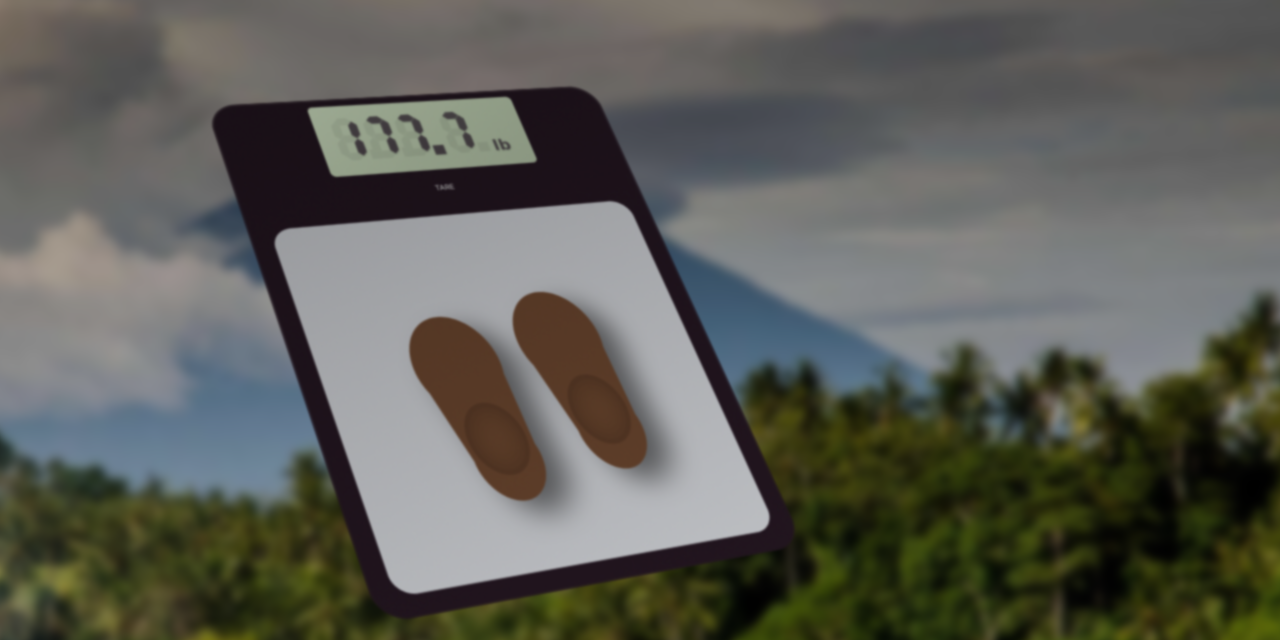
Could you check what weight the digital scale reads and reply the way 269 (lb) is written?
177.7 (lb)
